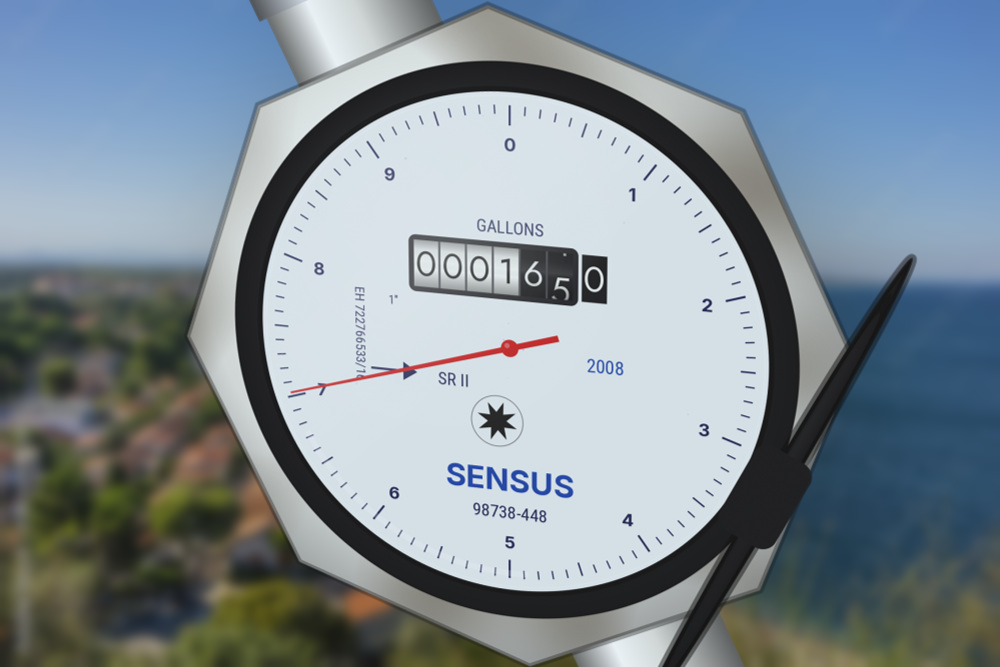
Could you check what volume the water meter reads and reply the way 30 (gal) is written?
1647.0 (gal)
